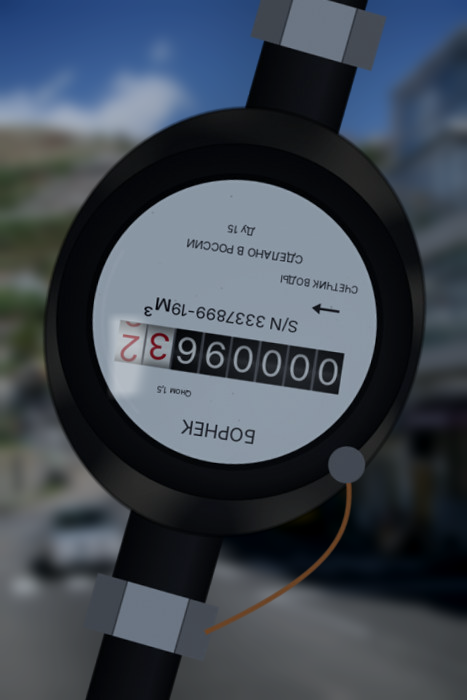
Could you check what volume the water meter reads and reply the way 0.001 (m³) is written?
96.32 (m³)
